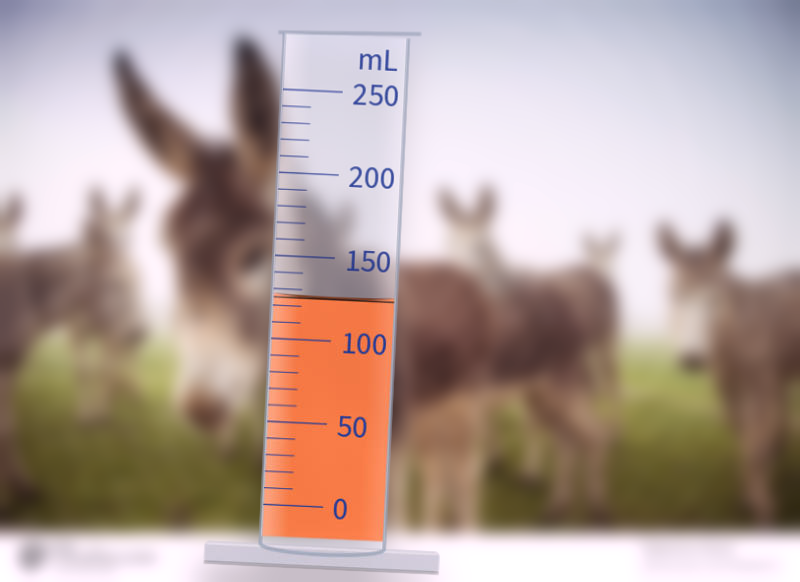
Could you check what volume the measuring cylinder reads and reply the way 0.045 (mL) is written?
125 (mL)
